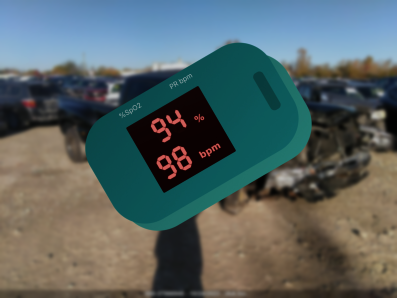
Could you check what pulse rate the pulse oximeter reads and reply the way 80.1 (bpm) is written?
98 (bpm)
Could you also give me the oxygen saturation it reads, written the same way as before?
94 (%)
